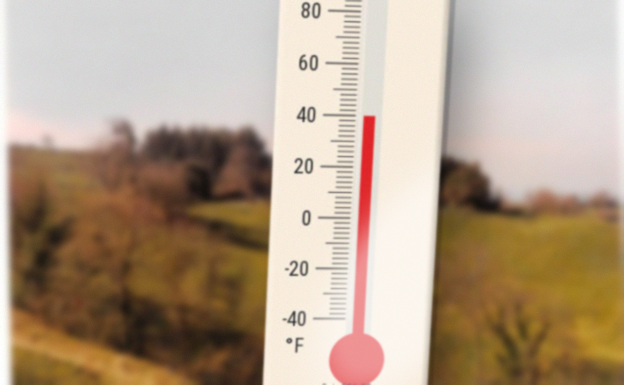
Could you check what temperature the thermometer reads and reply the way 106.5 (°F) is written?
40 (°F)
